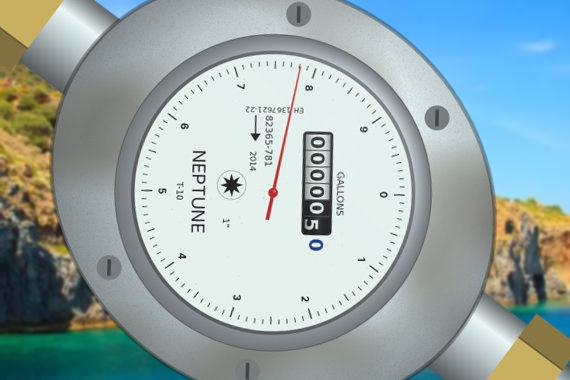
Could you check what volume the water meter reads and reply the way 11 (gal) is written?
47.8 (gal)
